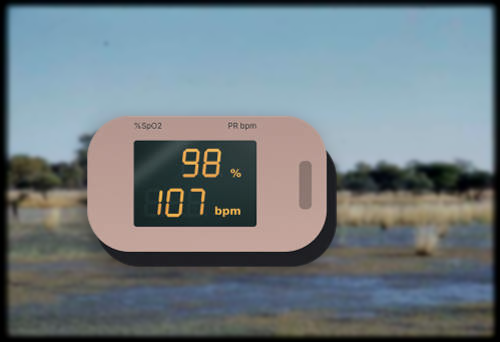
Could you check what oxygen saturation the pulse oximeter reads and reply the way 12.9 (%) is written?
98 (%)
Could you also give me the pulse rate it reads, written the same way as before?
107 (bpm)
